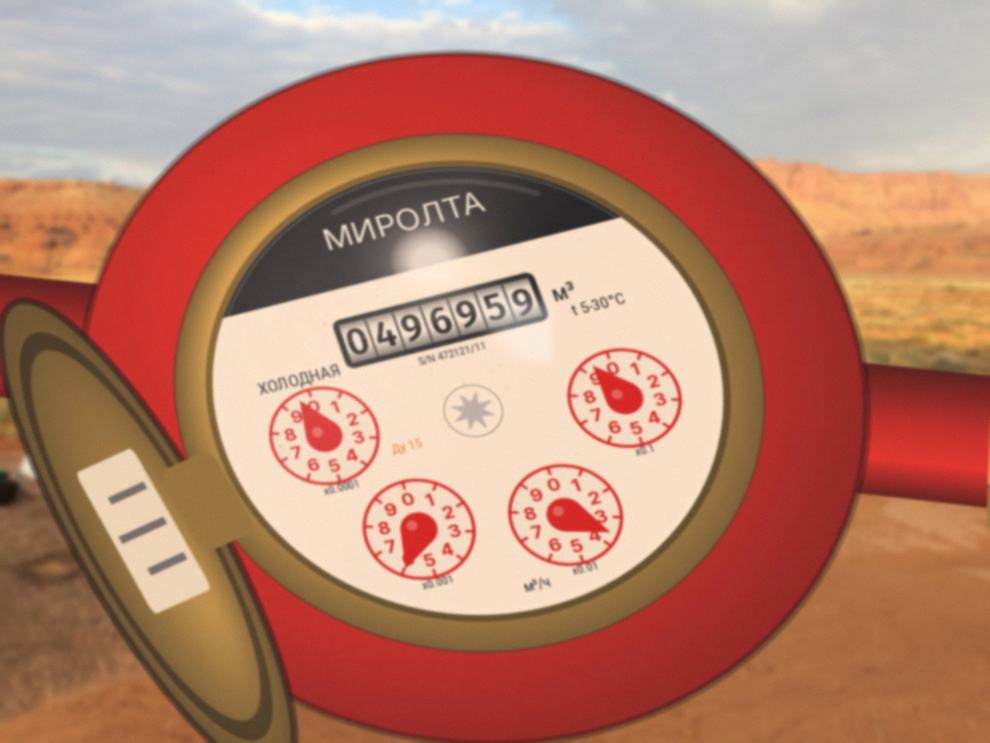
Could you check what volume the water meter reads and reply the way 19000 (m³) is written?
496958.9359 (m³)
